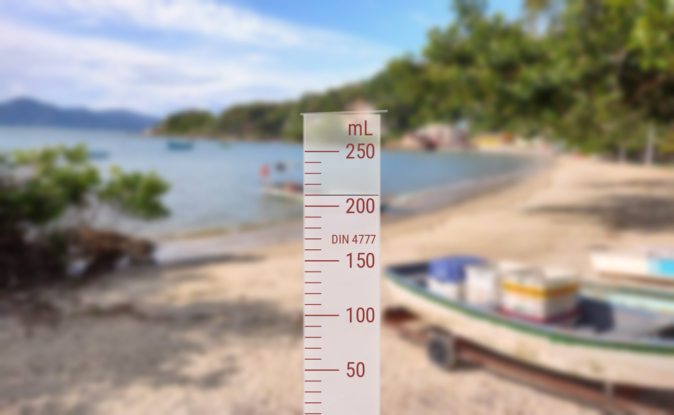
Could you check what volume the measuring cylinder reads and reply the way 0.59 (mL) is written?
210 (mL)
